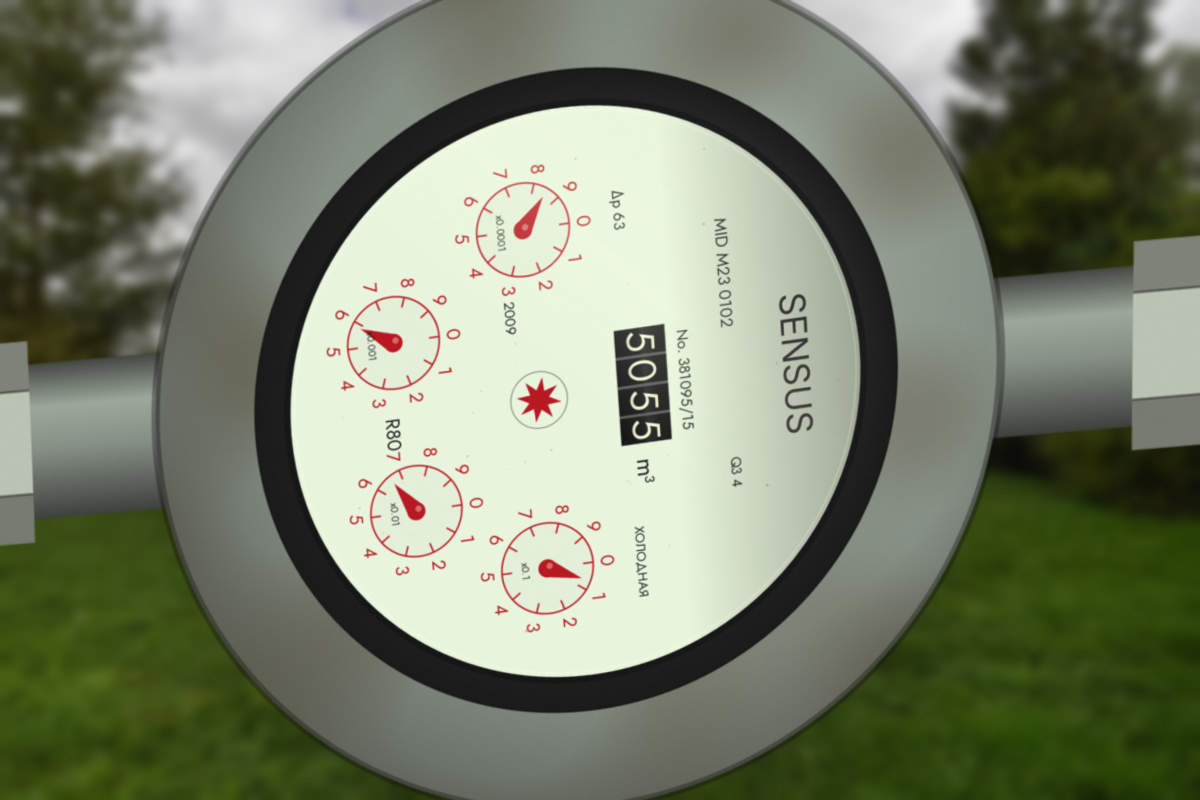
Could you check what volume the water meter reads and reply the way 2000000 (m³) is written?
5055.0658 (m³)
